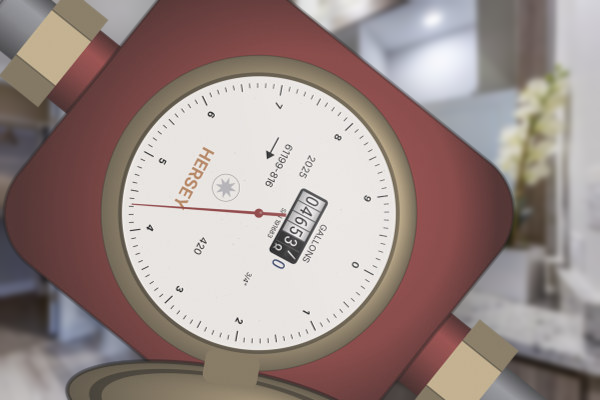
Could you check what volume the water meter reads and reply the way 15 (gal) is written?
465374.3 (gal)
